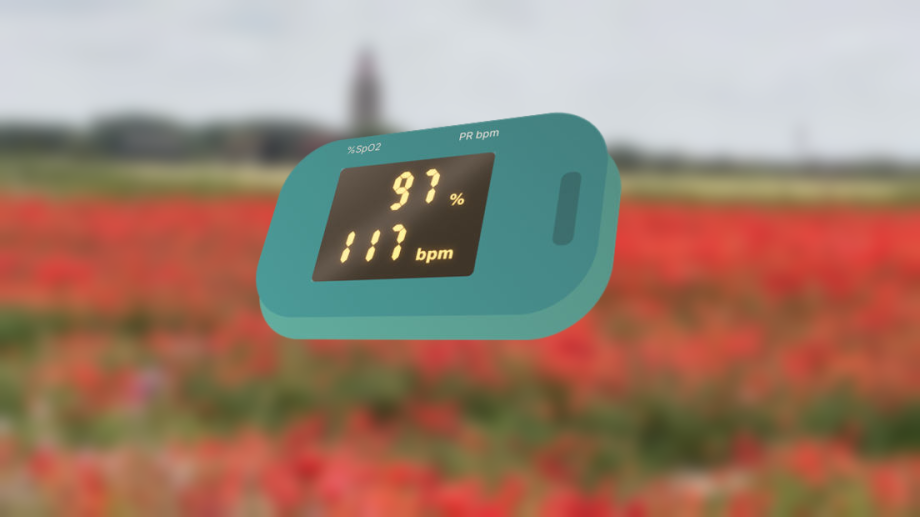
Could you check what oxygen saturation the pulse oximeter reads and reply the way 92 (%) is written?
97 (%)
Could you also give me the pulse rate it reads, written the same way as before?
117 (bpm)
